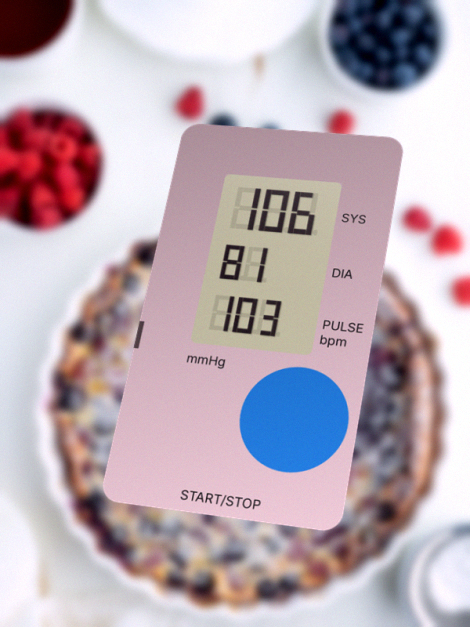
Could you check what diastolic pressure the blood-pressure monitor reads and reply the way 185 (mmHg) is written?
81 (mmHg)
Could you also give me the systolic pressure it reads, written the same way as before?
106 (mmHg)
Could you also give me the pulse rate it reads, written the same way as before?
103 (bpm)
